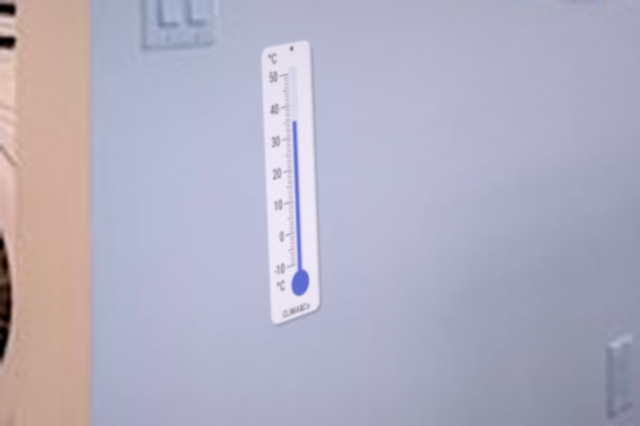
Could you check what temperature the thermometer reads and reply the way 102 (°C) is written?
35 (°C)
